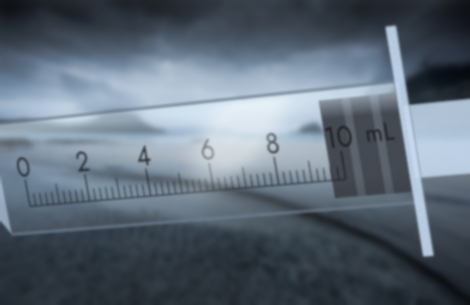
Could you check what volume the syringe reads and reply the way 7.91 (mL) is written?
9.6 (mL)
